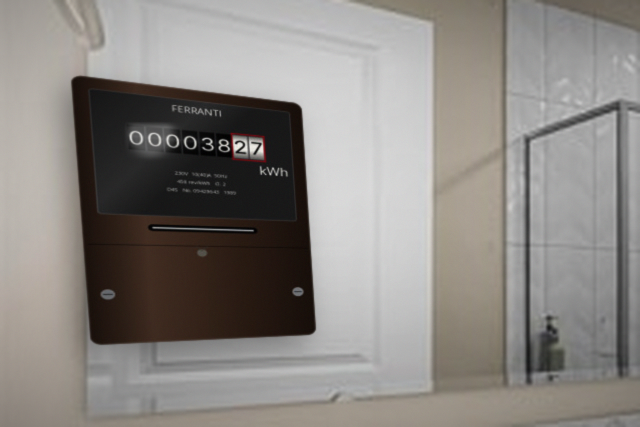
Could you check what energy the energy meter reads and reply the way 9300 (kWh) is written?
38.27 (kWh)
